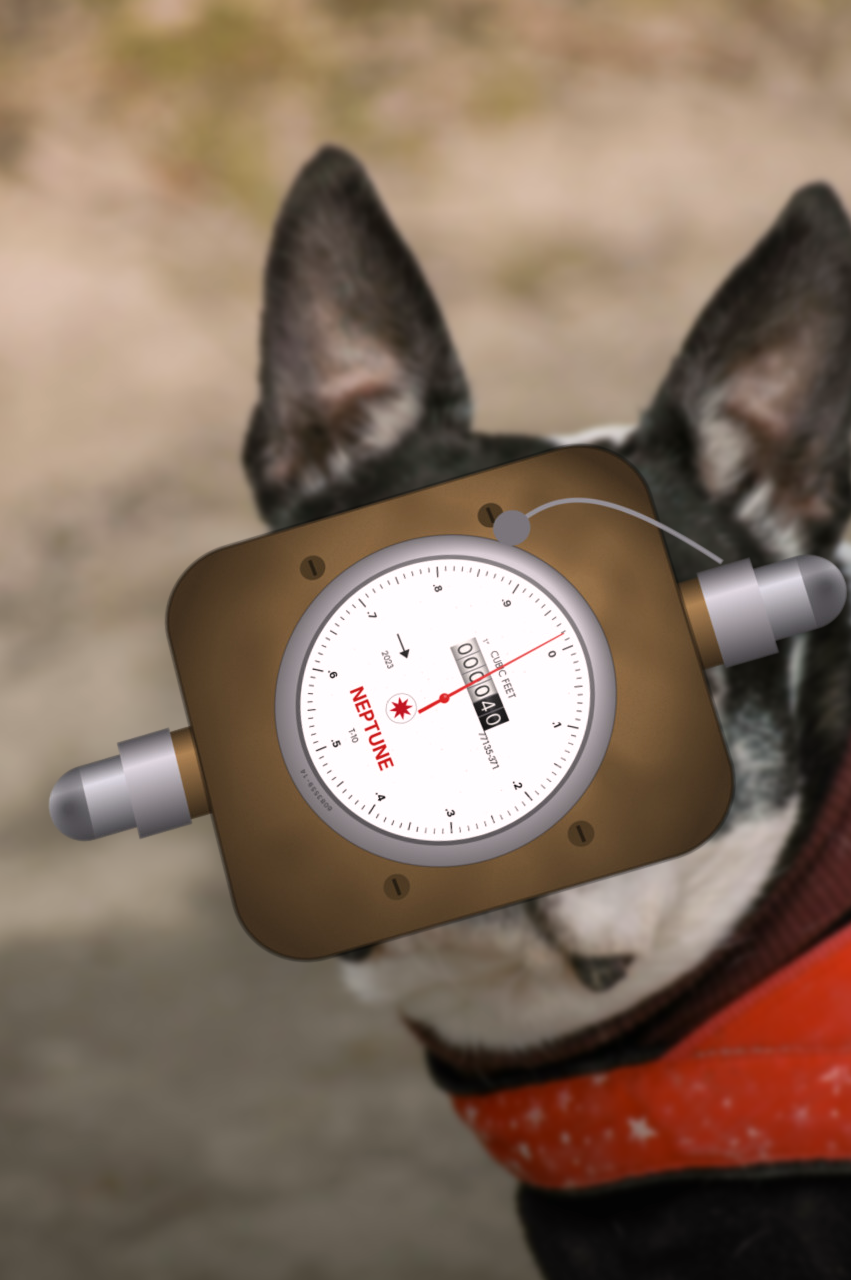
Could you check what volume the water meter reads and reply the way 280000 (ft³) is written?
39.98 (ft³)
